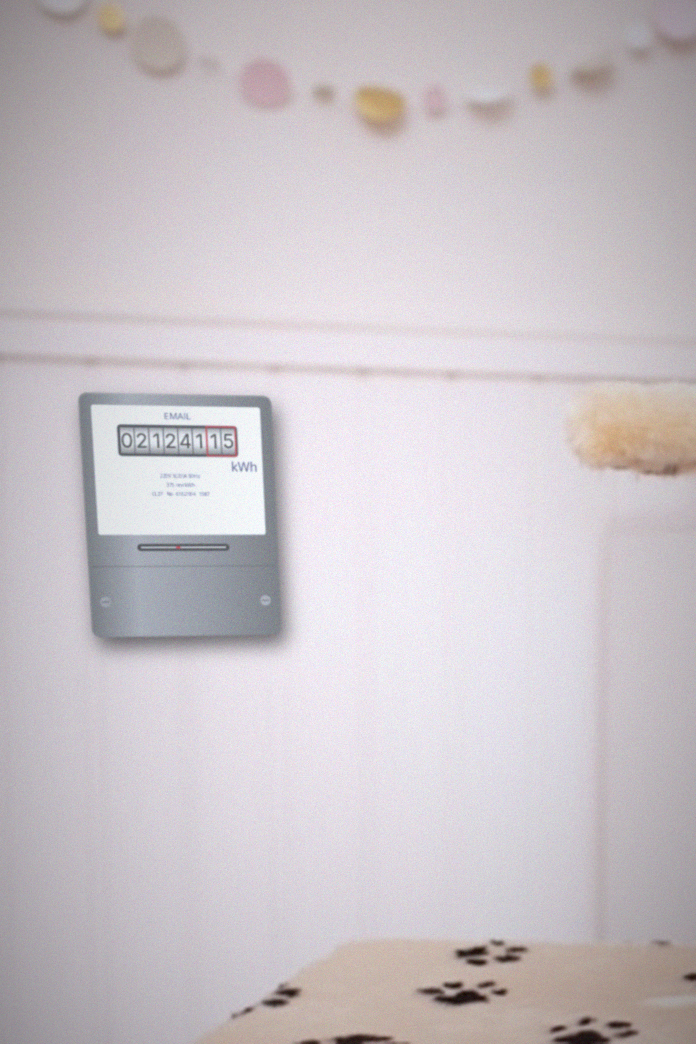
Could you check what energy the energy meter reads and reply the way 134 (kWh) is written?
21241.15 (kWh)
